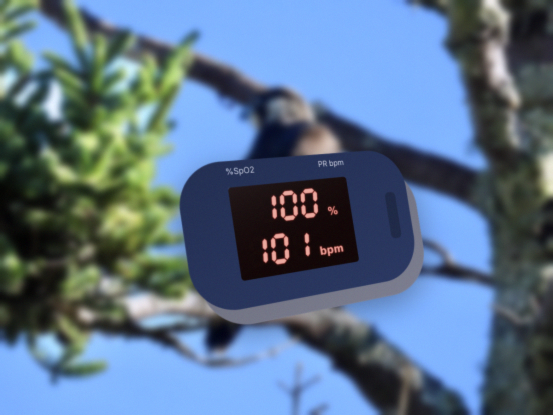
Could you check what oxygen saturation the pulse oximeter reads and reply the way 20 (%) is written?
100 (%)
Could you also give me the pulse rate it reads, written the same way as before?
101 (bpm)
